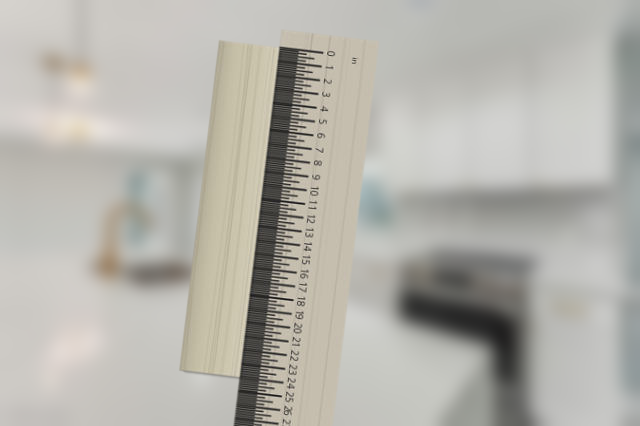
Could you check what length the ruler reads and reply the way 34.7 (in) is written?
24 (in)
